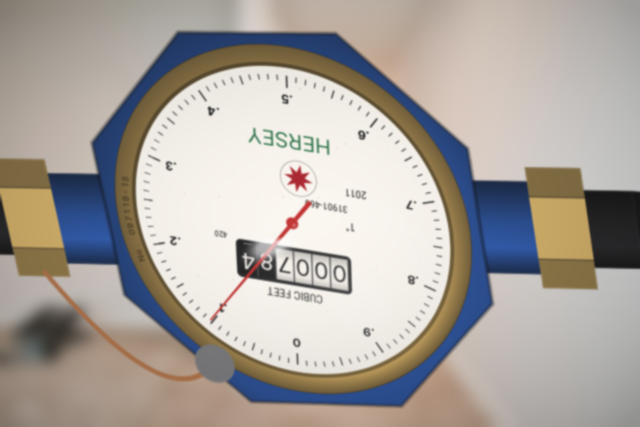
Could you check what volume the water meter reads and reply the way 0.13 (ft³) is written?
784.10 (ft³)
